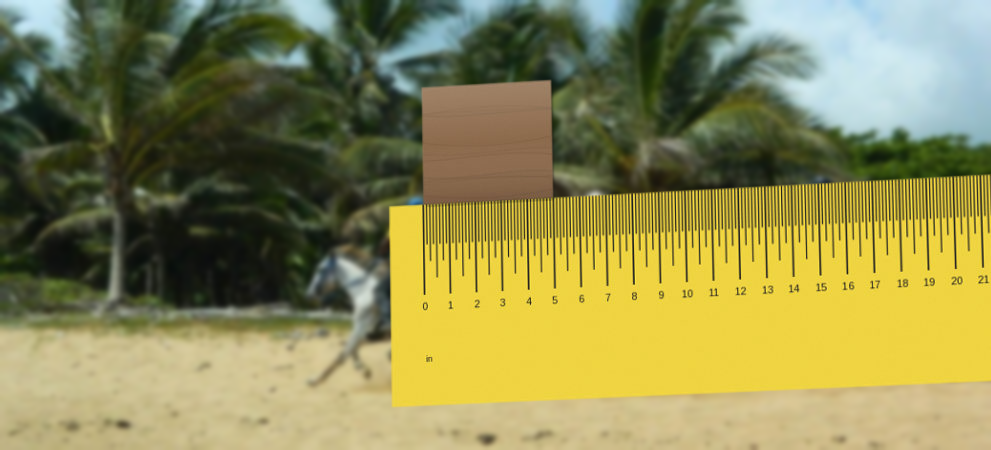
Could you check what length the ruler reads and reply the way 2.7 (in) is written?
5 (in)
